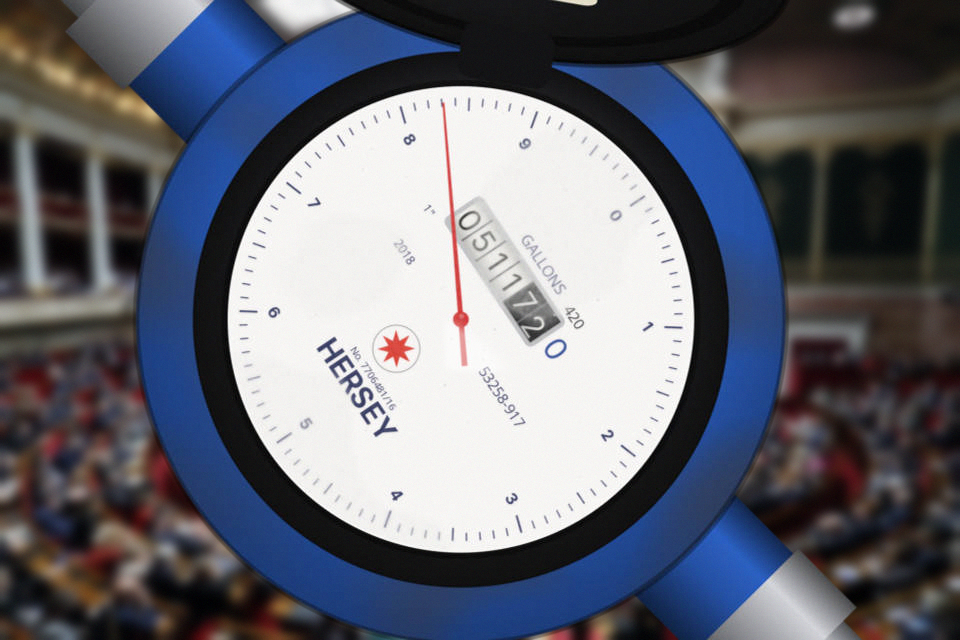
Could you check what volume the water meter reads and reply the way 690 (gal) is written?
511718.3 (gal)
